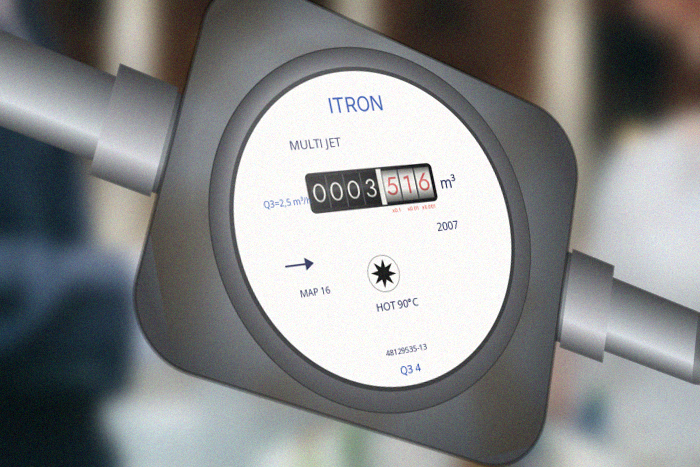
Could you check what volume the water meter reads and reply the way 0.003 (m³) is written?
3.516 (m³)
